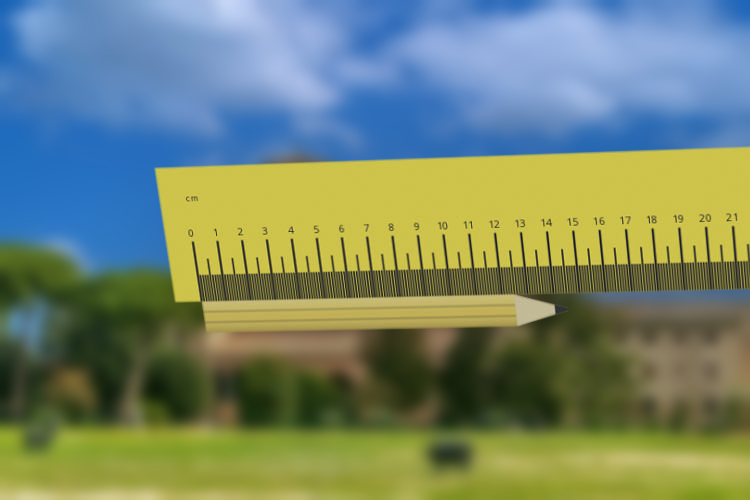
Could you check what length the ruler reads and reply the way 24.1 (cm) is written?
14.5 (cm)
